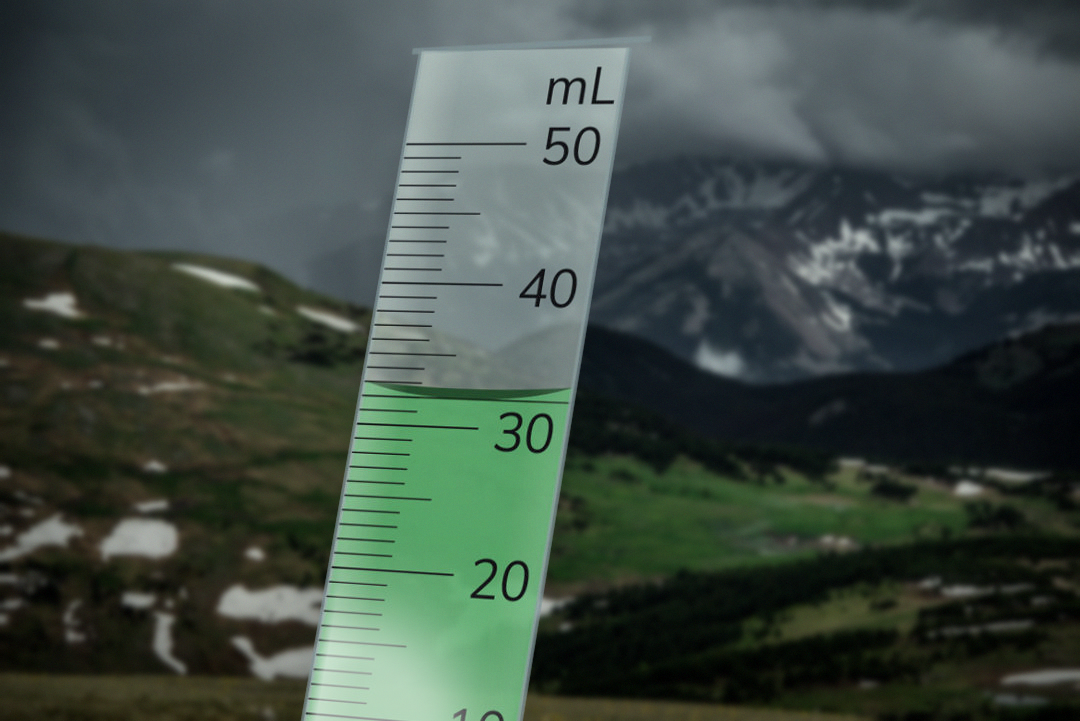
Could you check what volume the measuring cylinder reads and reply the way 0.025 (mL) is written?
32 (mL)
